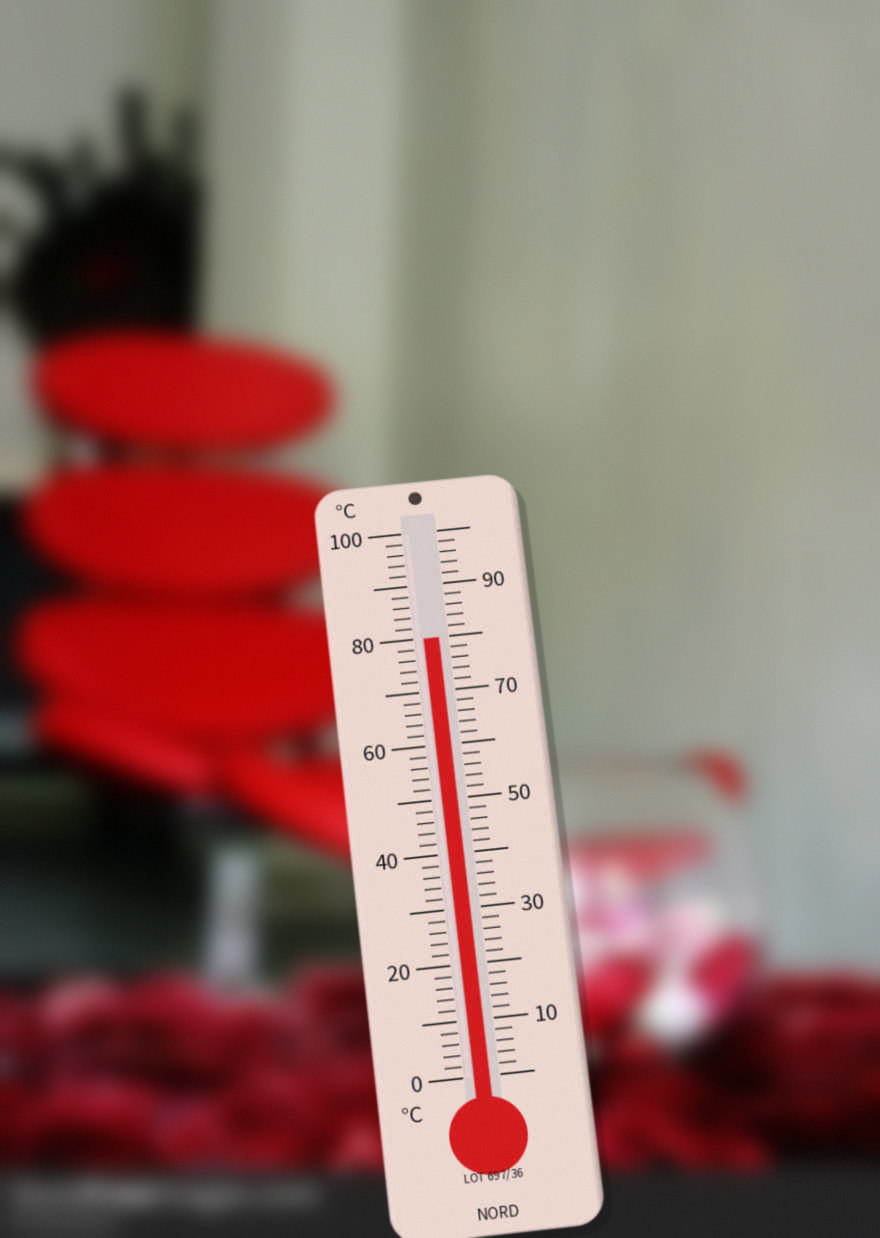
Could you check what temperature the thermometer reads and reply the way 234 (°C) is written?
80 (°C)
